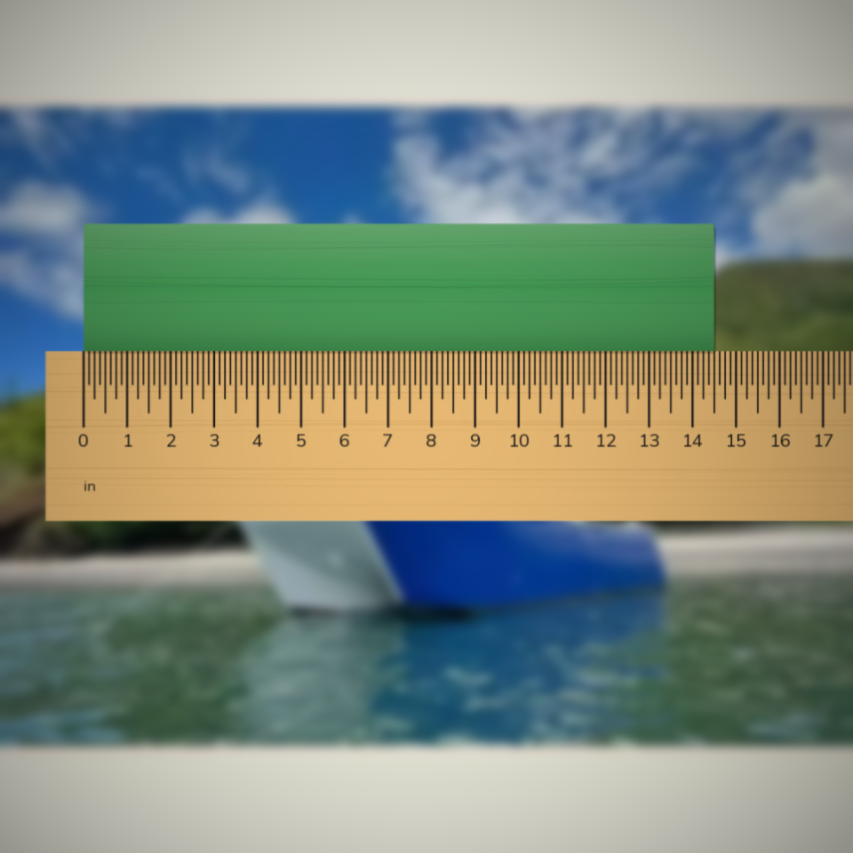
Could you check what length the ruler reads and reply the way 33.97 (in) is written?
14.5 (in)
